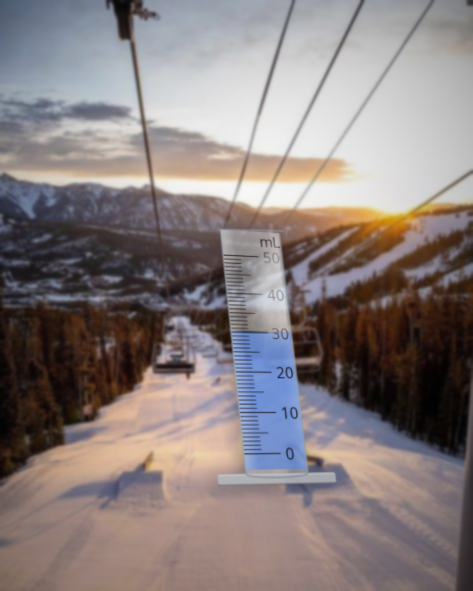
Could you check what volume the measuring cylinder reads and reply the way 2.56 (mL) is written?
30 (mL)
